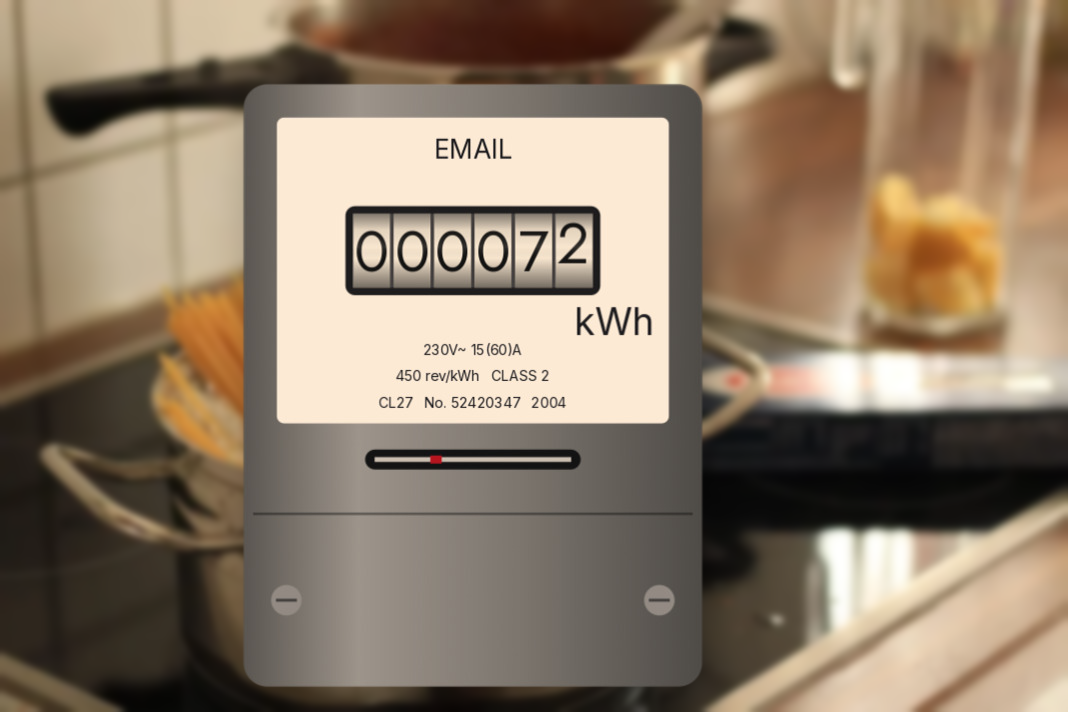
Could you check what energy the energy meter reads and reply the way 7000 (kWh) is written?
72 (kWh)
